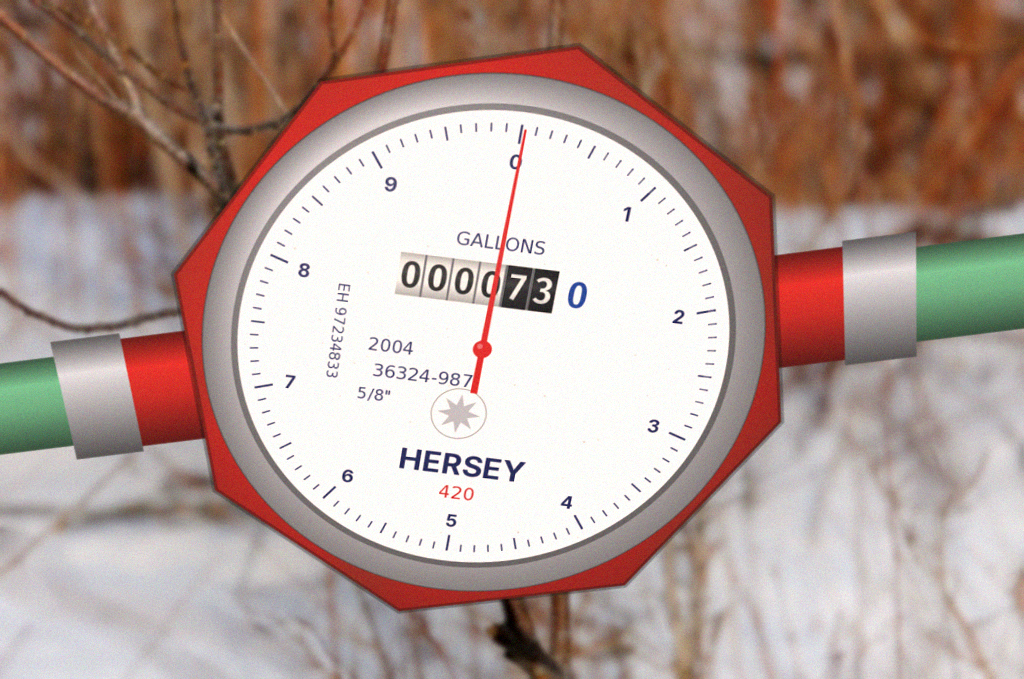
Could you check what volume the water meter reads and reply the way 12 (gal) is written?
730.0 (gal)
